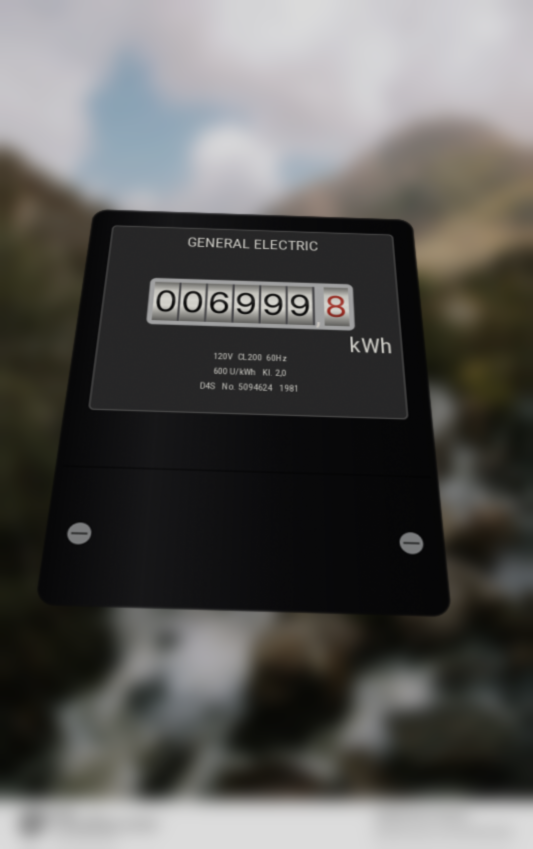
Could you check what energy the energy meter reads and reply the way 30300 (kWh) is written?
6999.8 (kWh)
